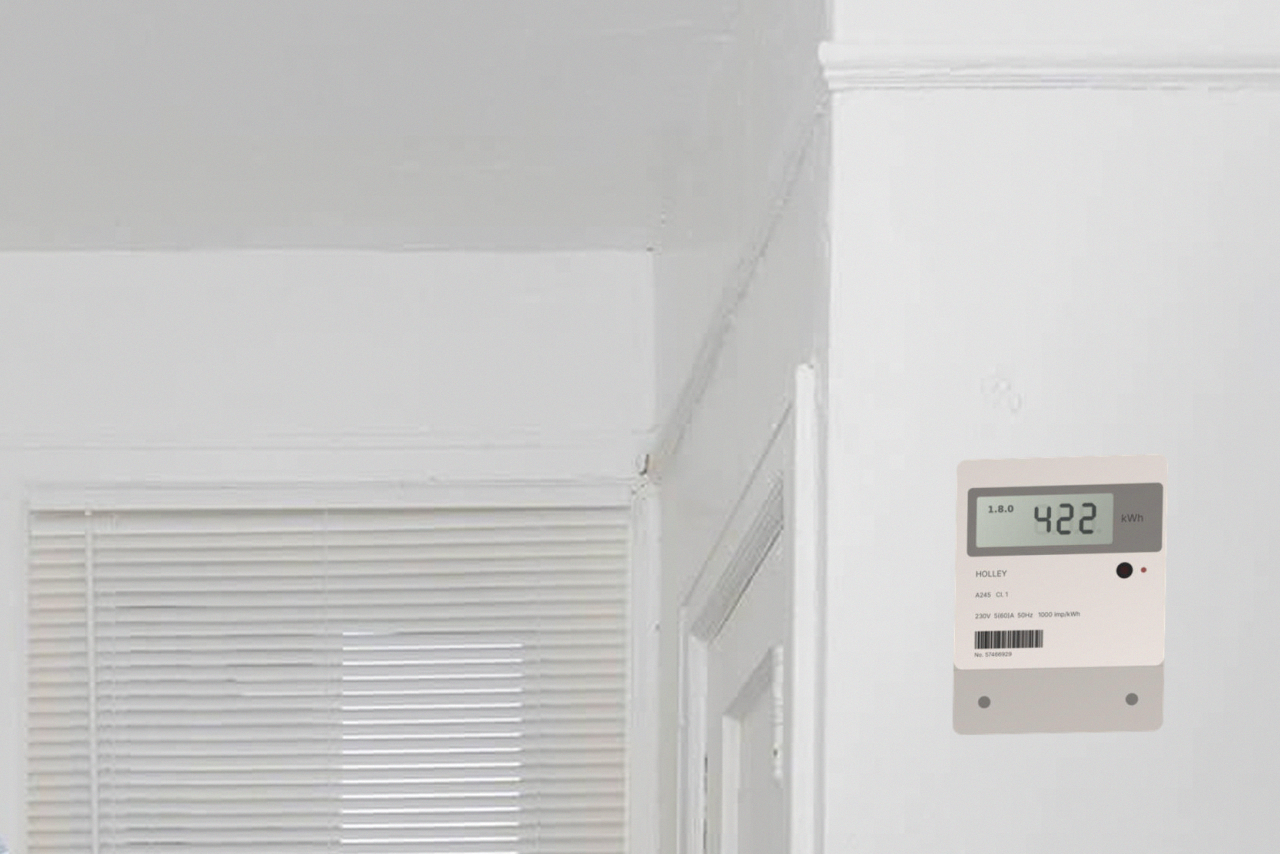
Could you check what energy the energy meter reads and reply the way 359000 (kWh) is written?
422 (kWh)
